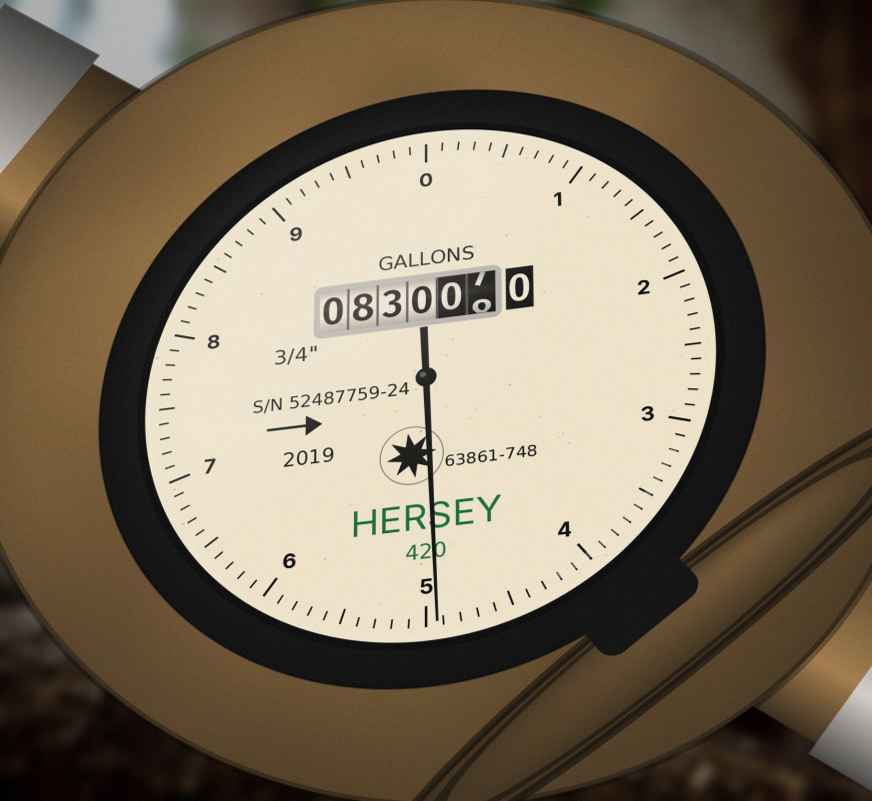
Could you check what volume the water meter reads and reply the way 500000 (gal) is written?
830074.9 (gal)
